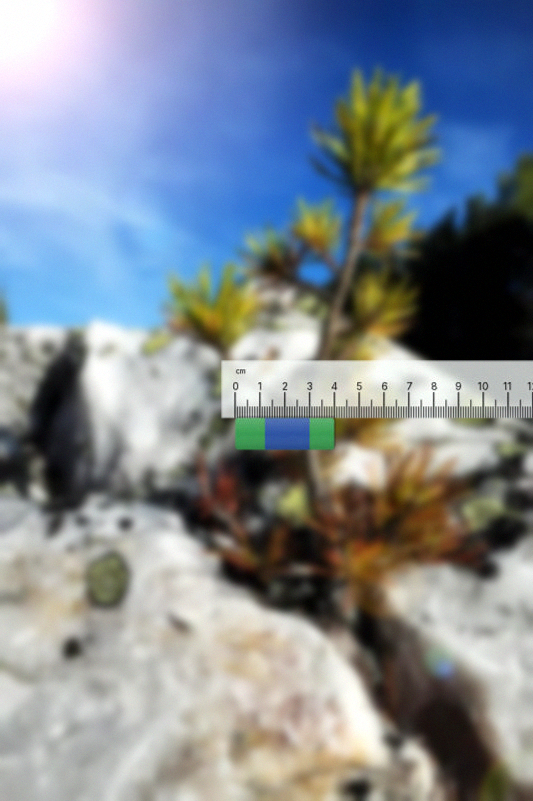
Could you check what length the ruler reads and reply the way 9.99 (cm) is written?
4 (cm)
